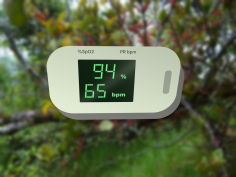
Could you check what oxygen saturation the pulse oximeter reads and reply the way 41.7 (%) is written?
94 (%)
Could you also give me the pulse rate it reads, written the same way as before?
65 (bpm)
